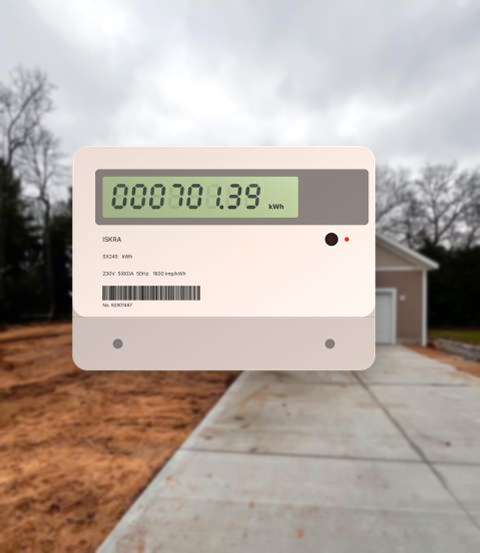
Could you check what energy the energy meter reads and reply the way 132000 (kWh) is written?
701.39 (kWh)
